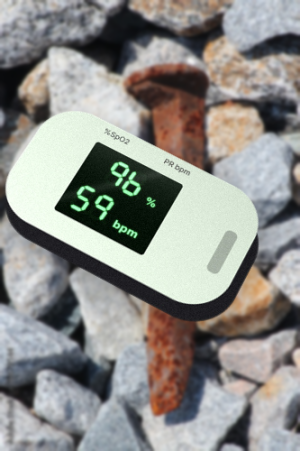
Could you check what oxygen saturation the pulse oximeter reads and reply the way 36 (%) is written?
96 (%)
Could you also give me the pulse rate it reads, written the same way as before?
59 (bpm)
